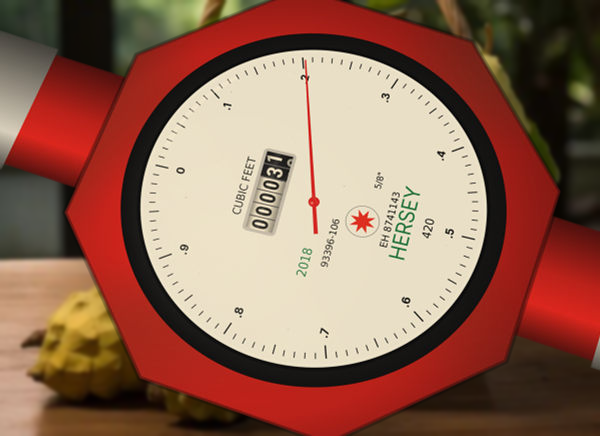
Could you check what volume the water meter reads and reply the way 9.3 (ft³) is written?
31.20 (ft³)
